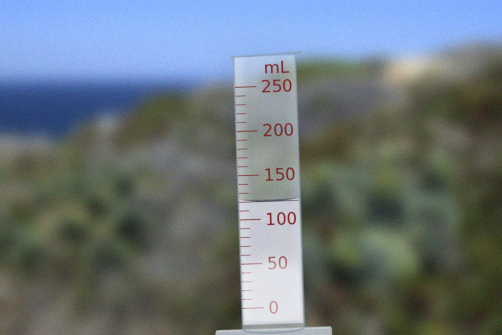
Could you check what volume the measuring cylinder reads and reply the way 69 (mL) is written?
120 (mL)
